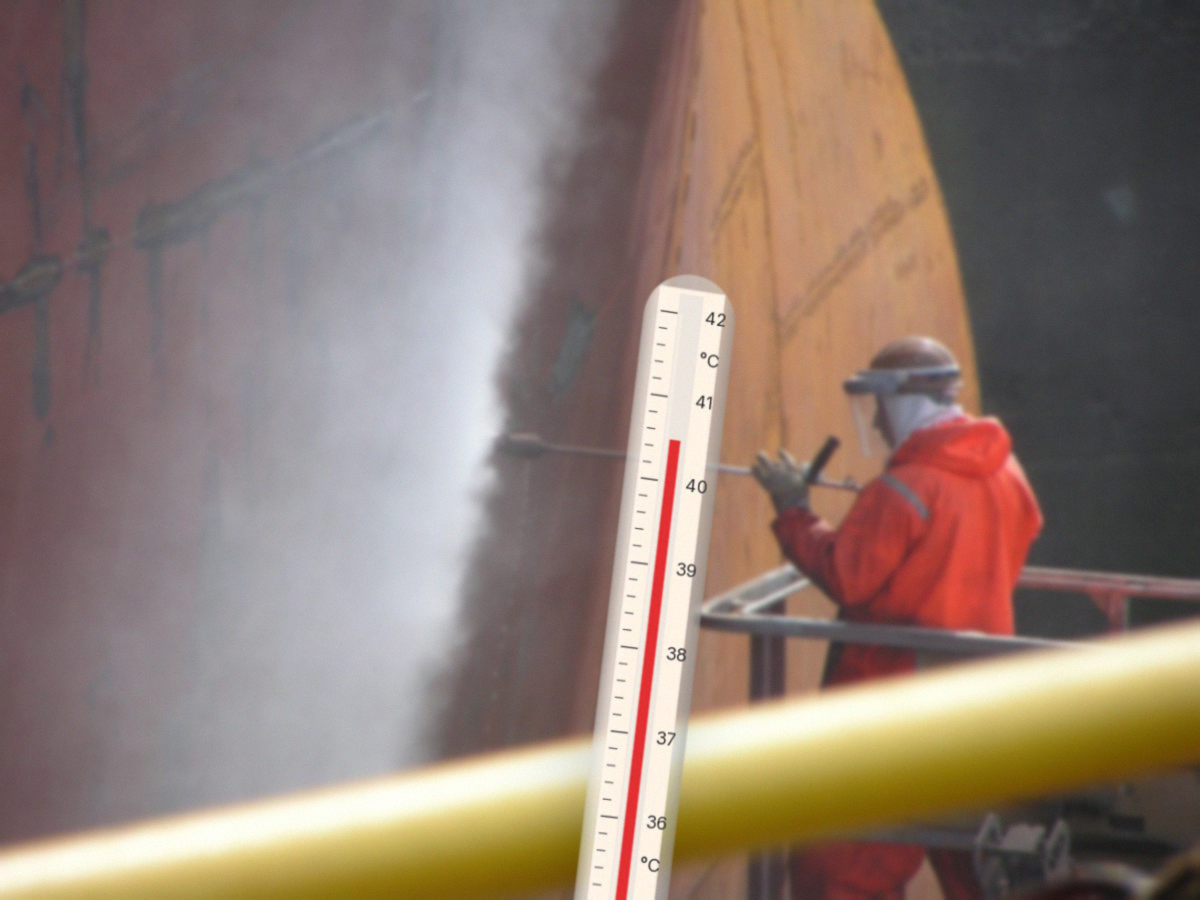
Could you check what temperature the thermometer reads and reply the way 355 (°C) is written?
40.5 (°C)
